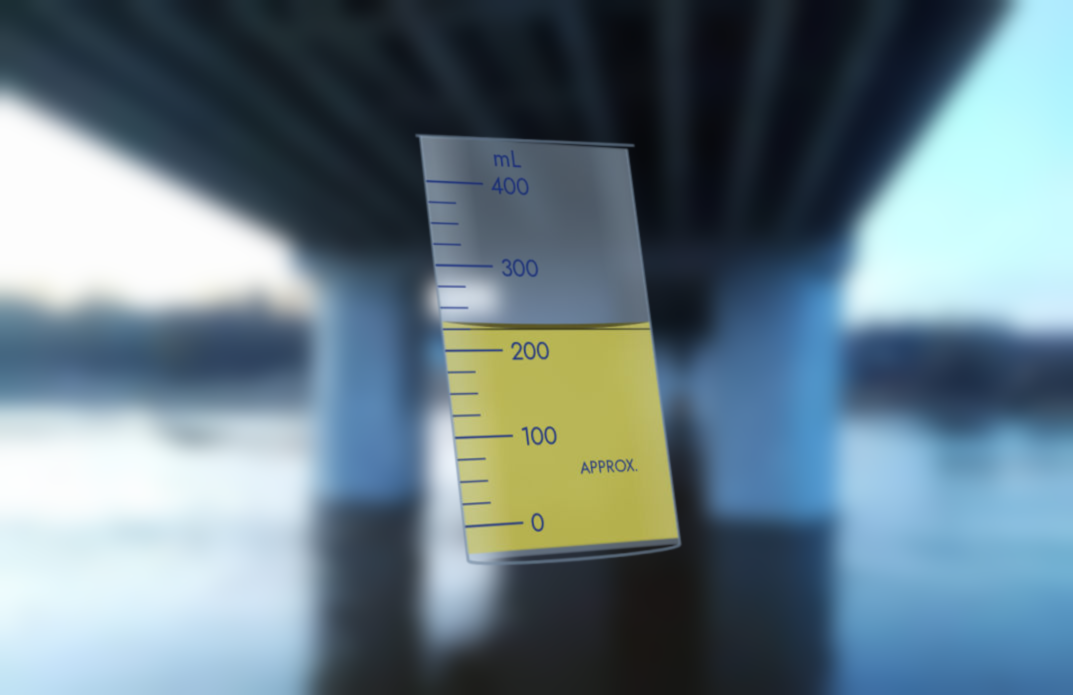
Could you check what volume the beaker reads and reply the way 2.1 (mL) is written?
225 (mL)
